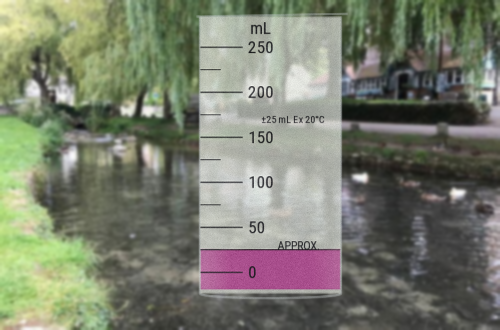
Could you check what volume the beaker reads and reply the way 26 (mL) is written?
25 (mL)
